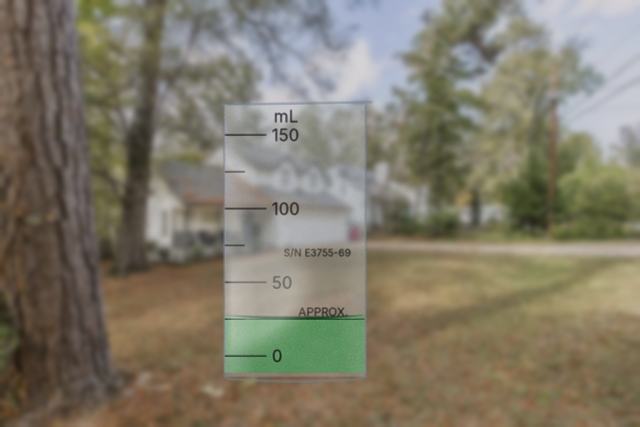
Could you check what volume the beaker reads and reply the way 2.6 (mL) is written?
25 (mL)
